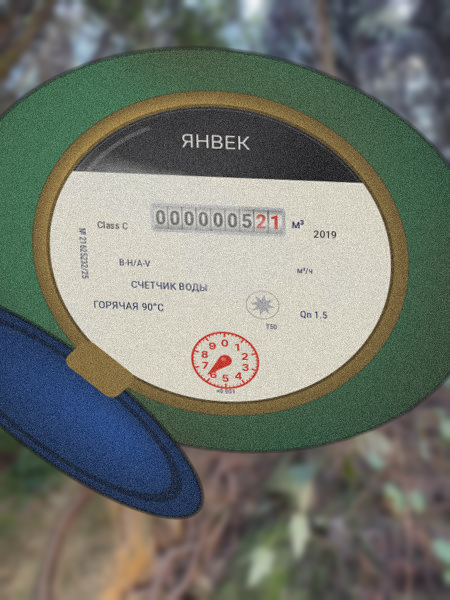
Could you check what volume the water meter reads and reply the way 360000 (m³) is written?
5.216 (m³)
